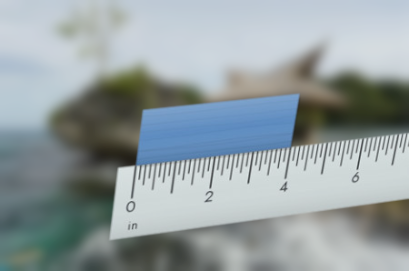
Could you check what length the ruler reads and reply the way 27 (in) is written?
4 (in)
